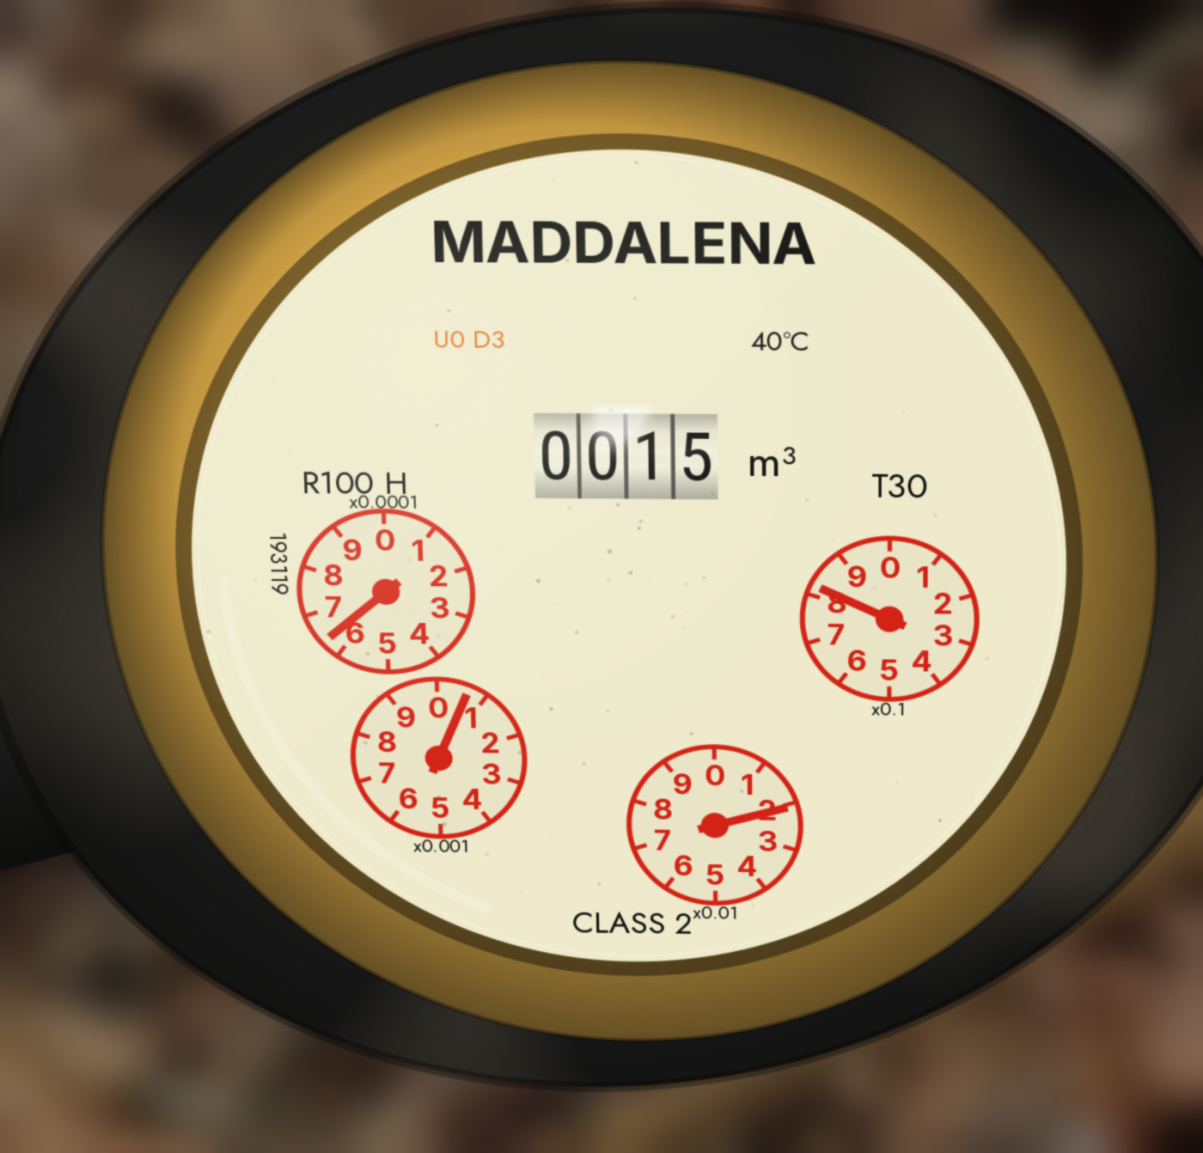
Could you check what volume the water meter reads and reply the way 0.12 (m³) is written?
15.8206 (m³)
